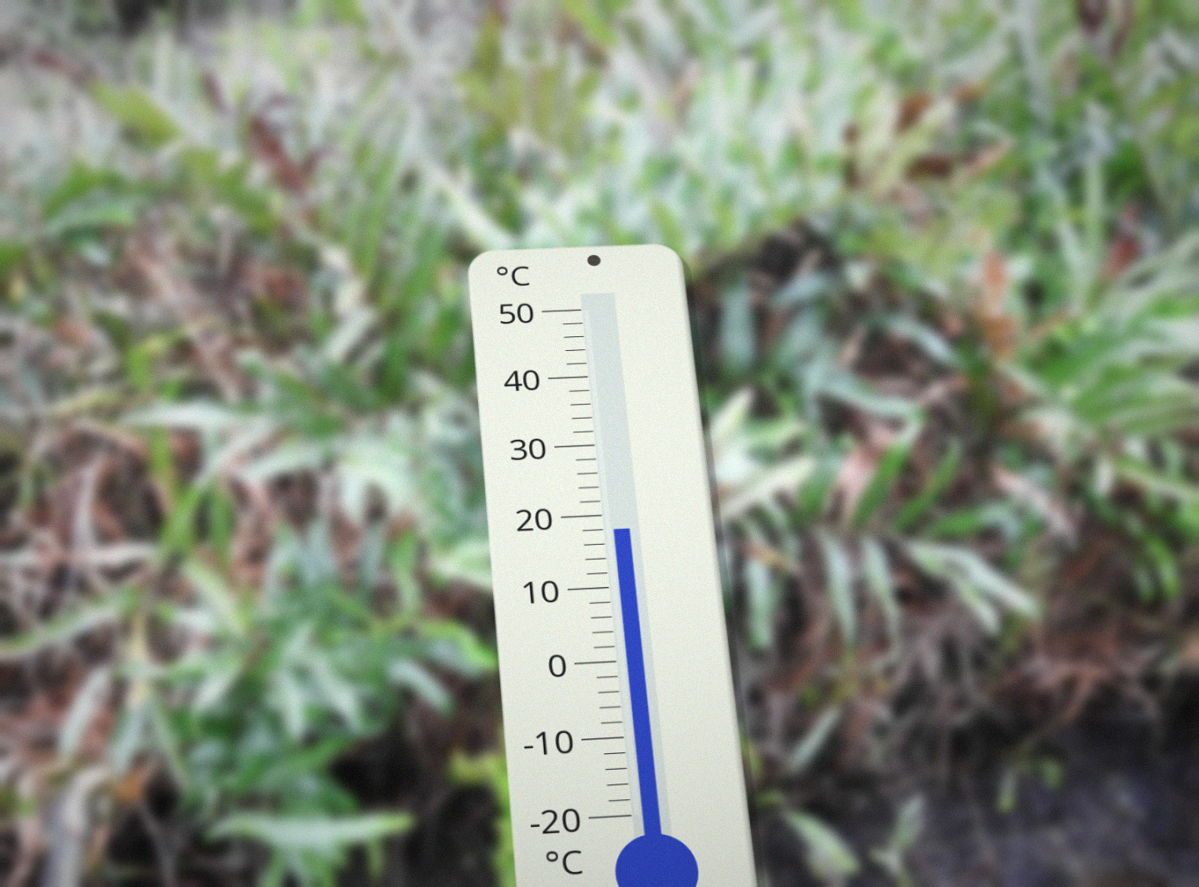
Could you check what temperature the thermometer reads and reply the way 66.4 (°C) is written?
18 (°C)
